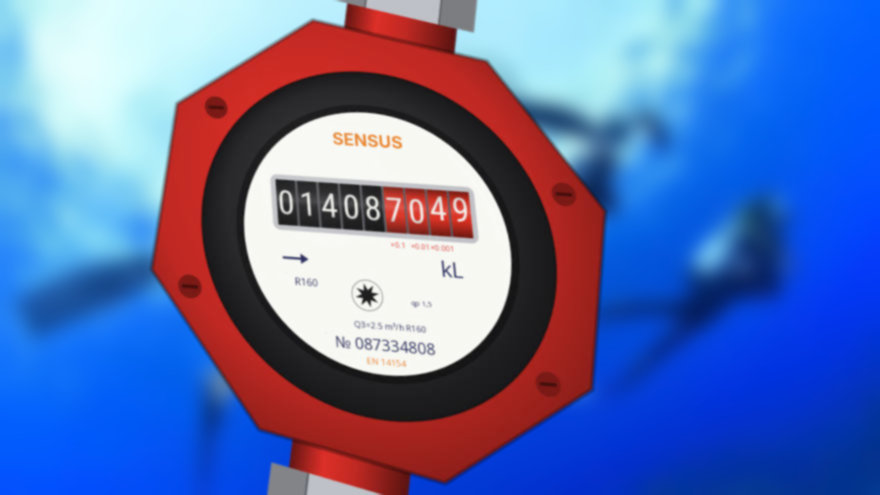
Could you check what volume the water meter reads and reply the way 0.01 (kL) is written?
1408.7049 (kL)
